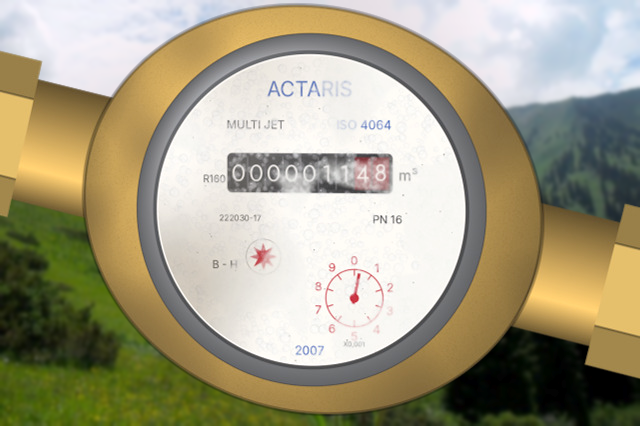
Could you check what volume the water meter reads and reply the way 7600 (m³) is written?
11.480 (m³)
